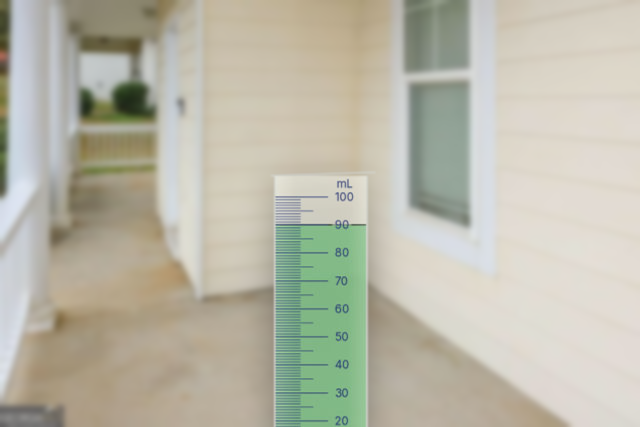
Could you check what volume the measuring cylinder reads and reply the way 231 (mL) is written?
90 (mL)
